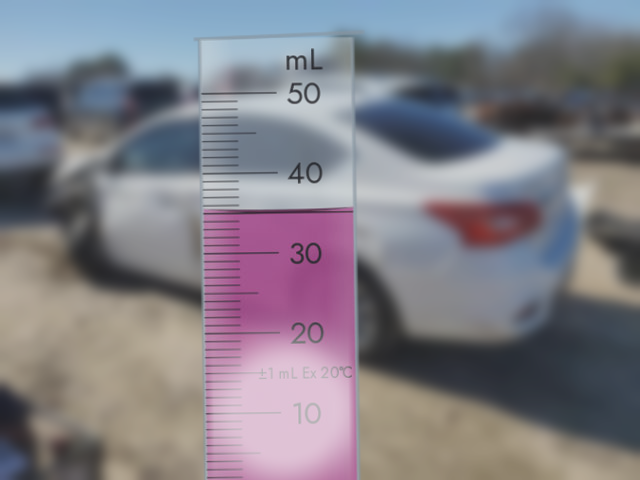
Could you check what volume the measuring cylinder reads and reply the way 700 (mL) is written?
35 (mL)
